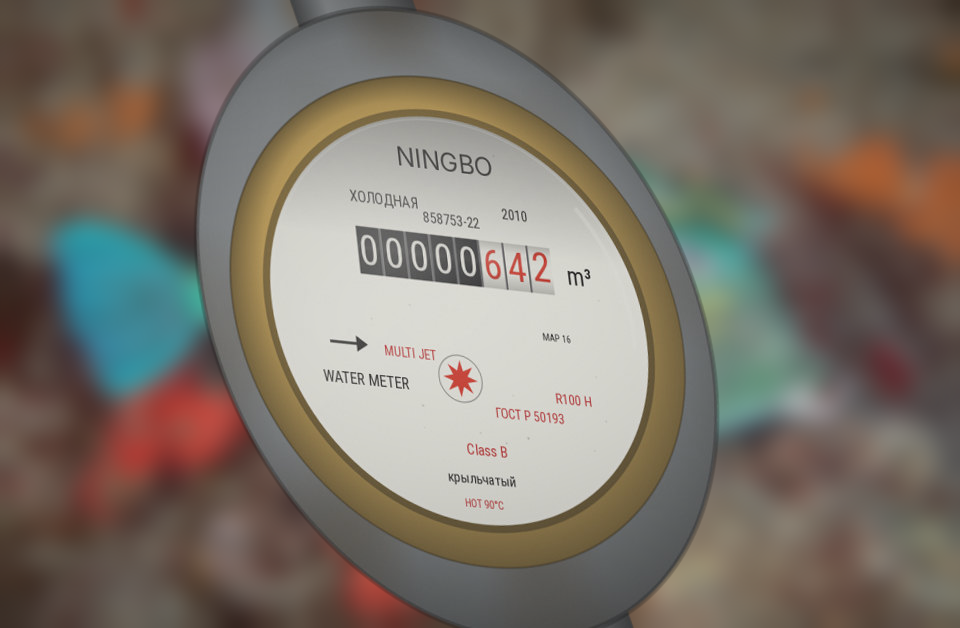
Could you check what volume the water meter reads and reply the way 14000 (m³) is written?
0.642 (m³)
